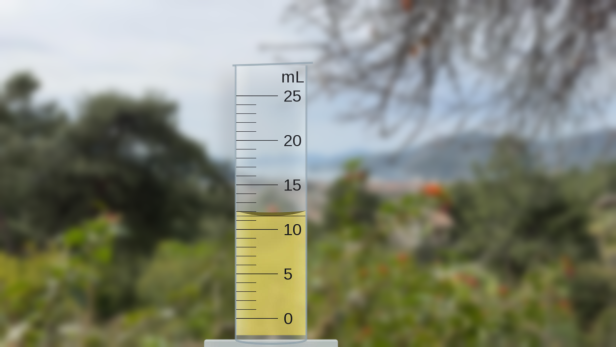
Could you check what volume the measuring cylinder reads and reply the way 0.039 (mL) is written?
11.5 (mL)
